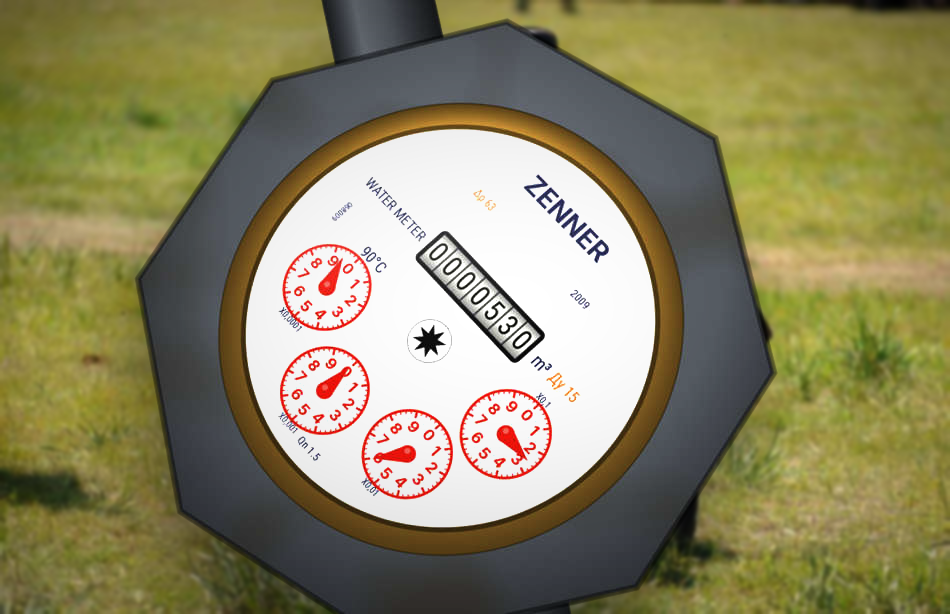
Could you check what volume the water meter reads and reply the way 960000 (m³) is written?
530.2599 (m³)
